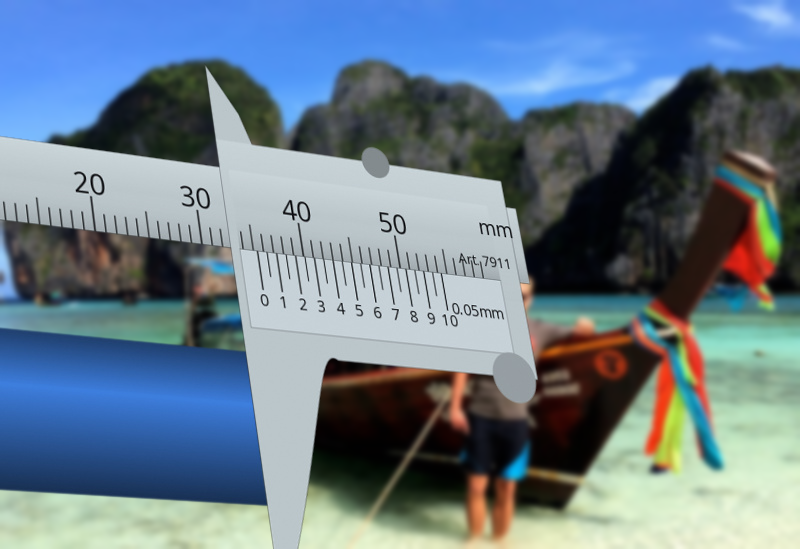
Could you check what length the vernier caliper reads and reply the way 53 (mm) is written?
35.4 (mm)
